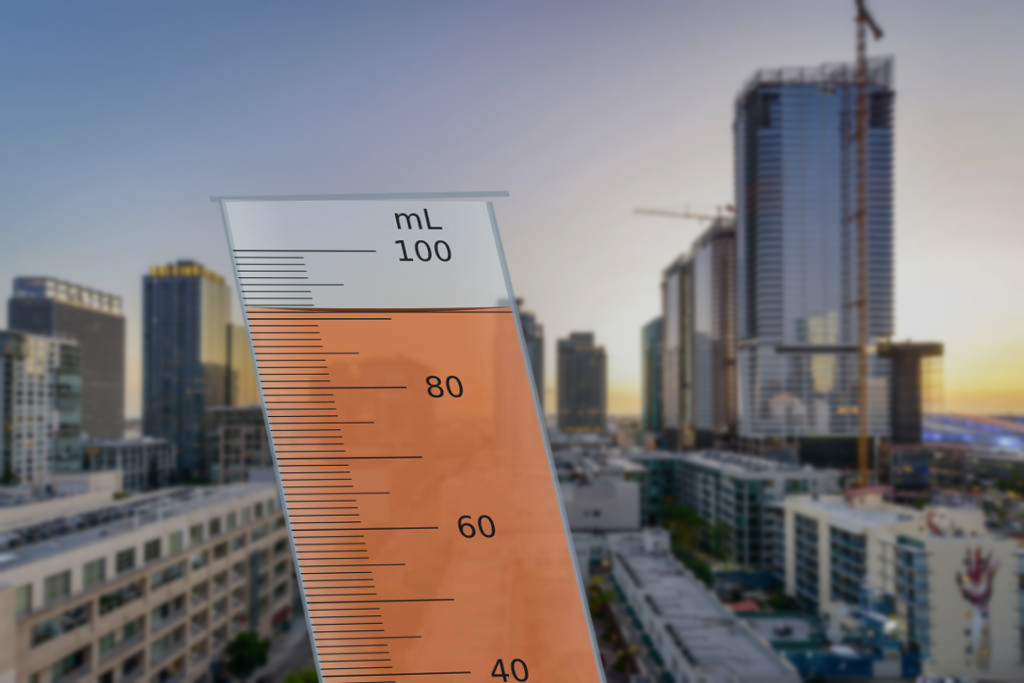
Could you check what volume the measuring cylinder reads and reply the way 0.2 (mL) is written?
91 (mL)
